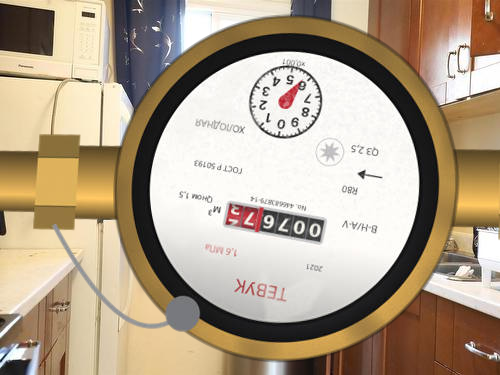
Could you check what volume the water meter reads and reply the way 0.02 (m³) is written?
76.725 (m³)
